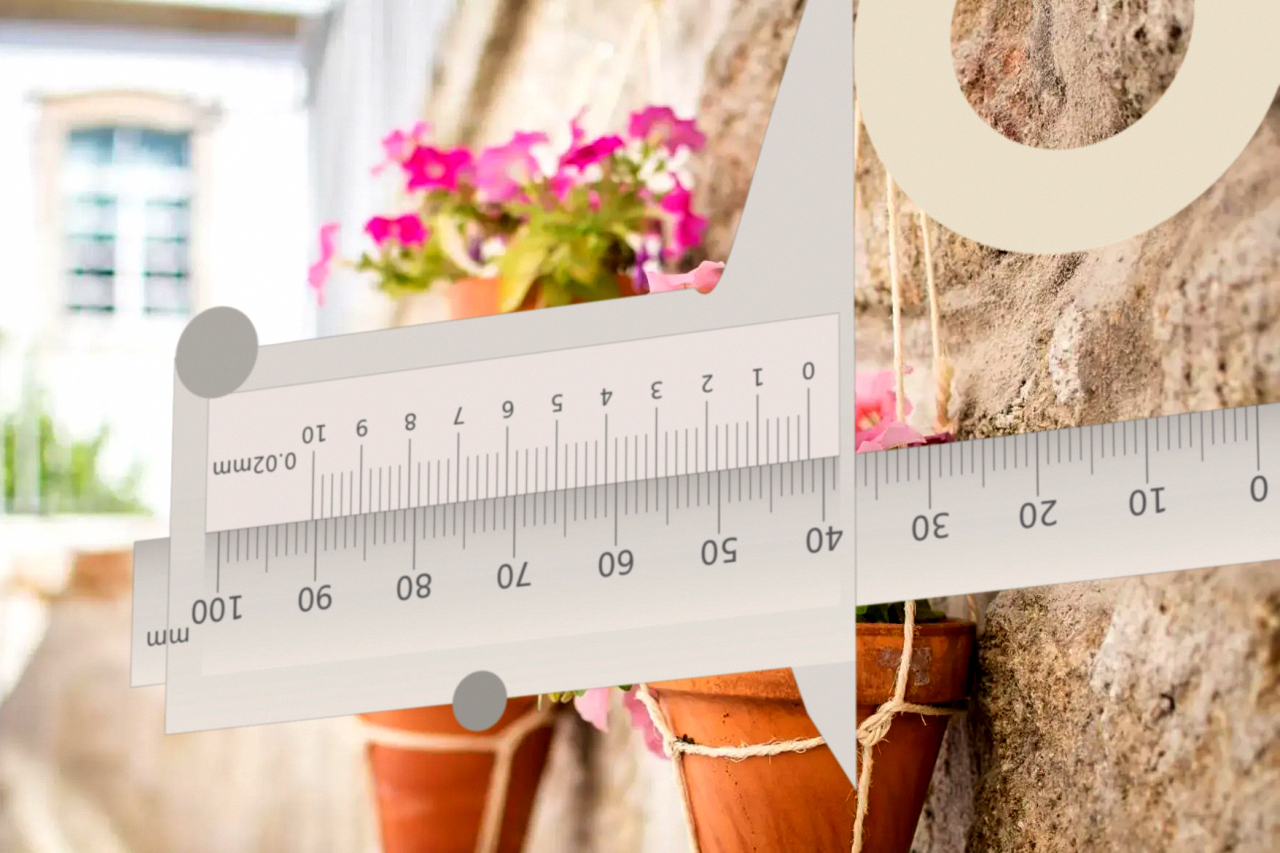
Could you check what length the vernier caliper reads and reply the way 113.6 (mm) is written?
41.4 (mm)
